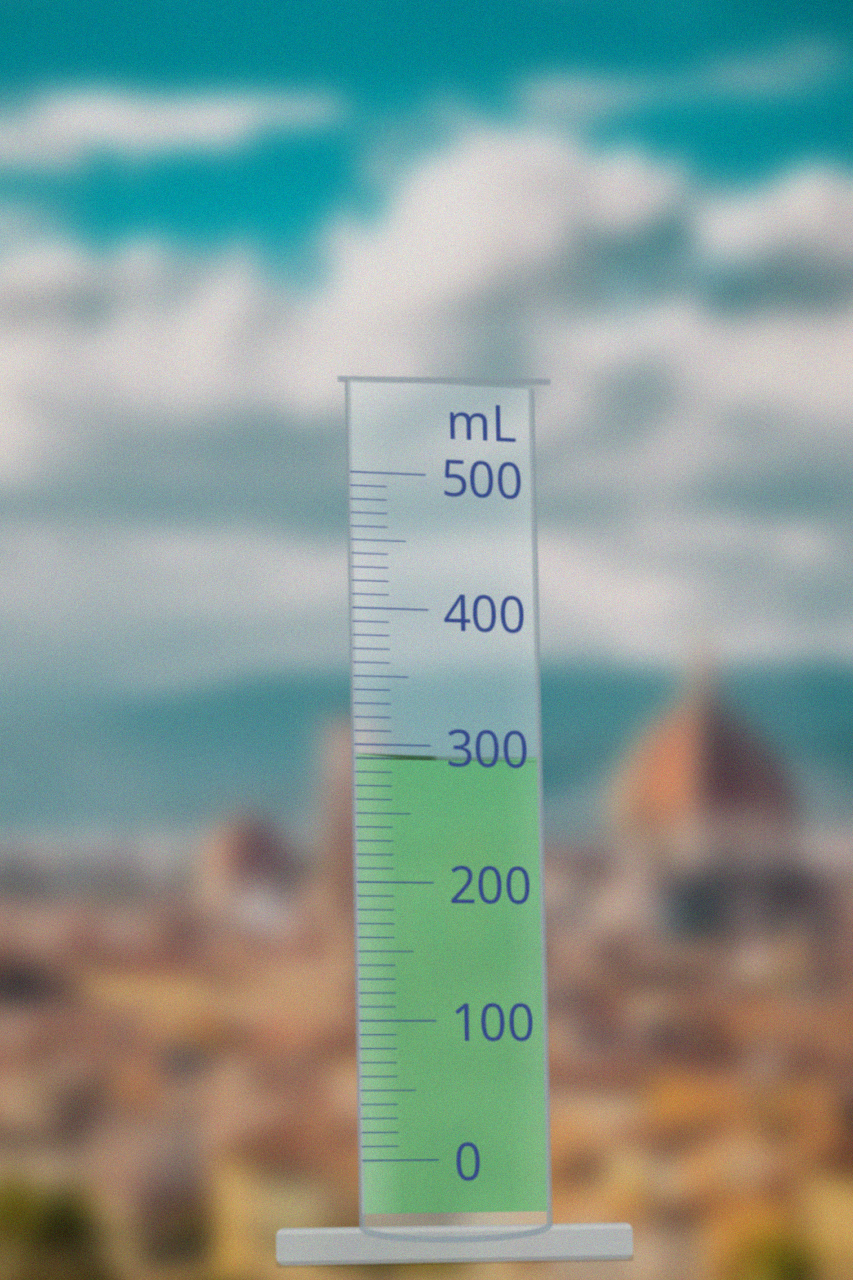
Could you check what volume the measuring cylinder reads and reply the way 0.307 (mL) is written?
290 (mL)
